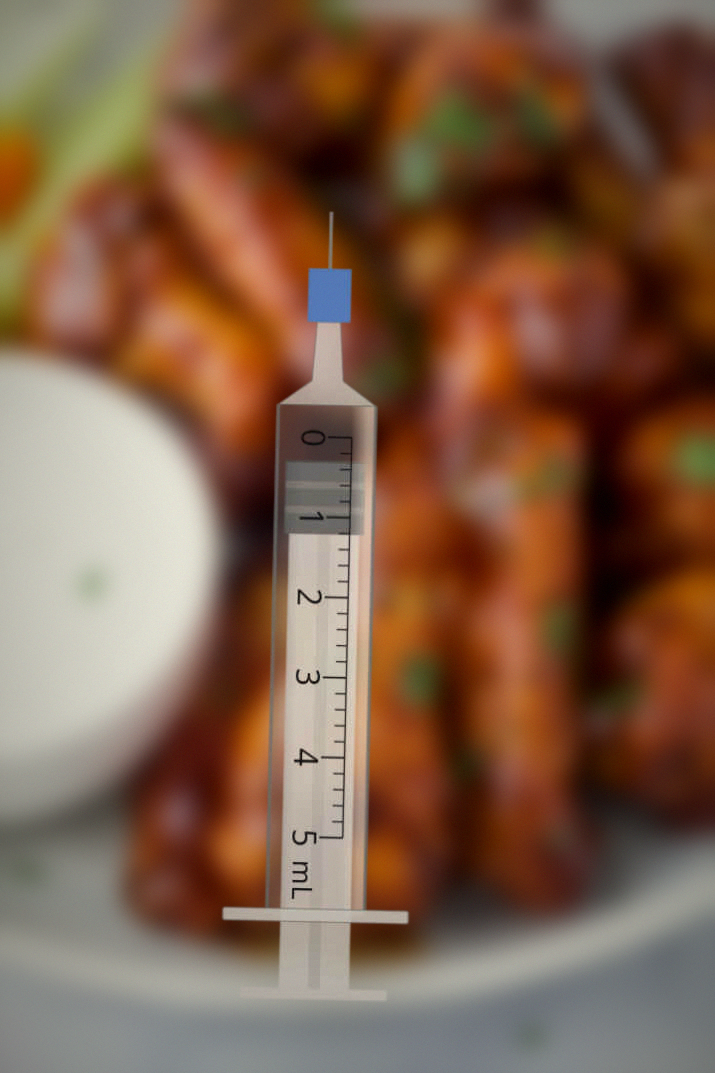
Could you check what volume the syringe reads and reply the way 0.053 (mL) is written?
0.3 (mL)
